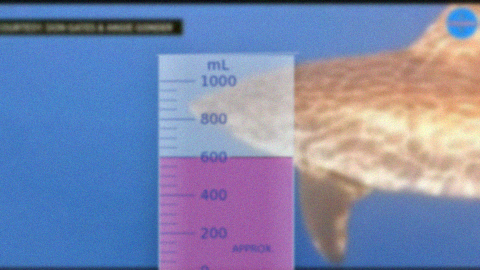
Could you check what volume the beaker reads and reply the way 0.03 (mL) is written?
600 (mL)
